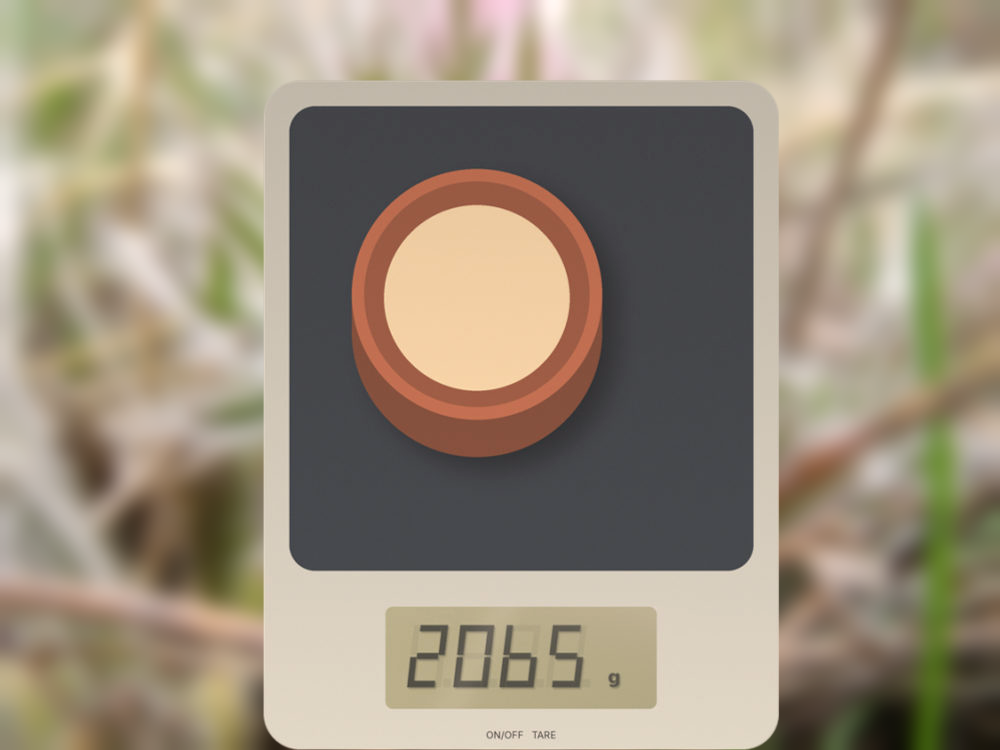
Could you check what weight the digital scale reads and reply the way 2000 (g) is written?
2065 (g)
